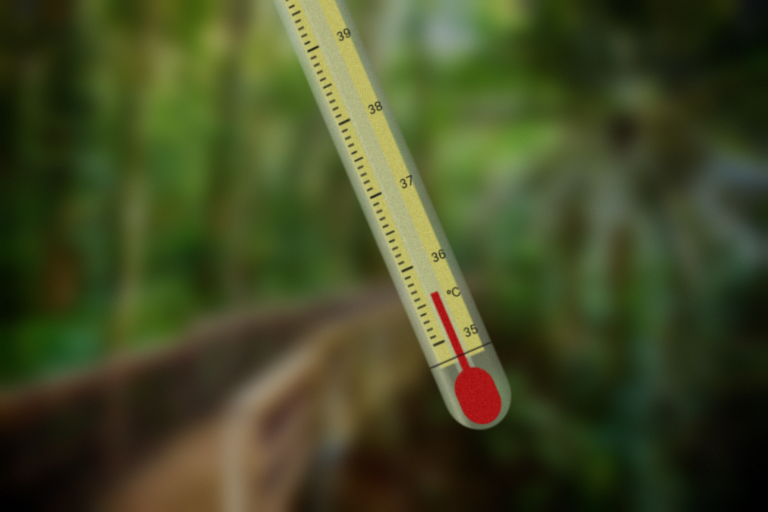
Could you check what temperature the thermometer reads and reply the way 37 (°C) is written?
35.6 (°C)
